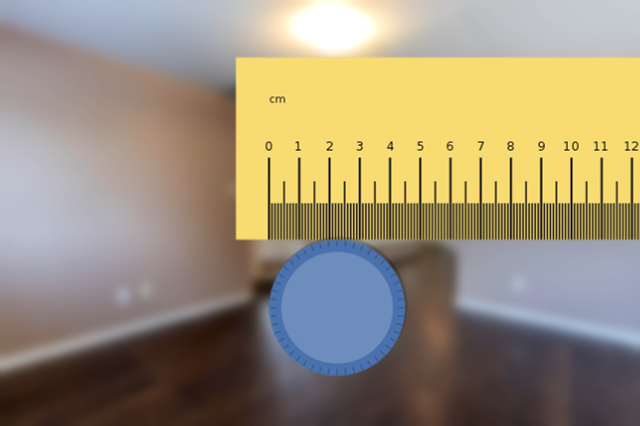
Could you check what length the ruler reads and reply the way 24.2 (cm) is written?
4.5 (cm)
